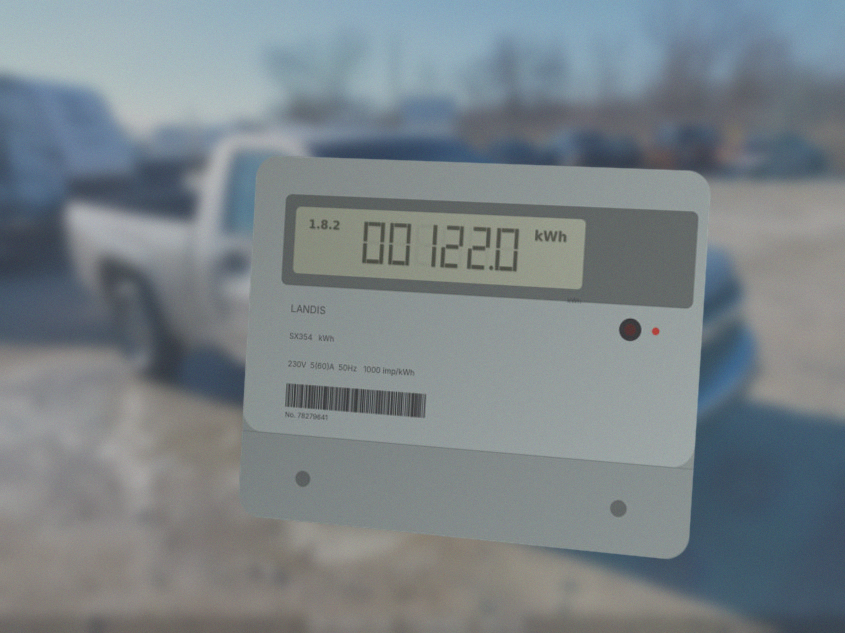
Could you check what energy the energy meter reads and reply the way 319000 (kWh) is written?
122.0 (kWh)
